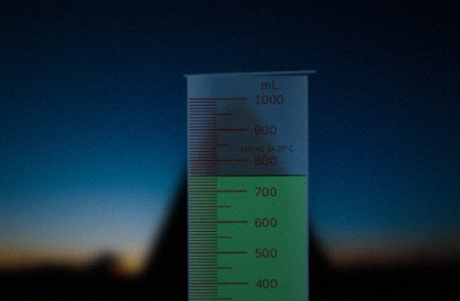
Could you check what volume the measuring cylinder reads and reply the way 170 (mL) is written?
750 (mL)
